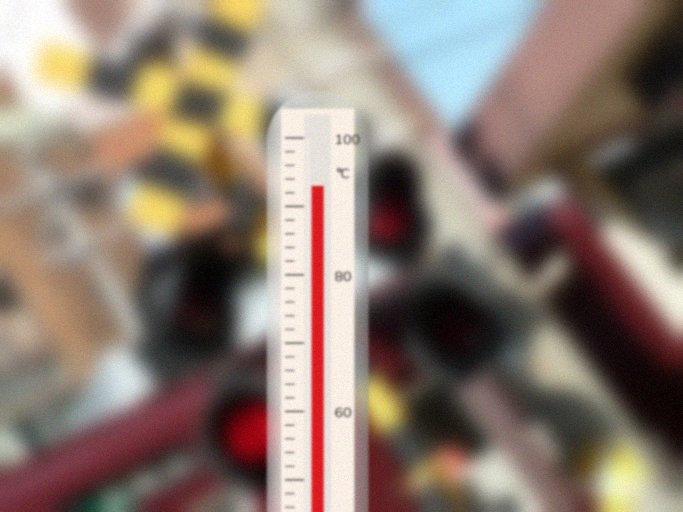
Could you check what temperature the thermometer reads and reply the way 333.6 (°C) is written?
93 (°C)
